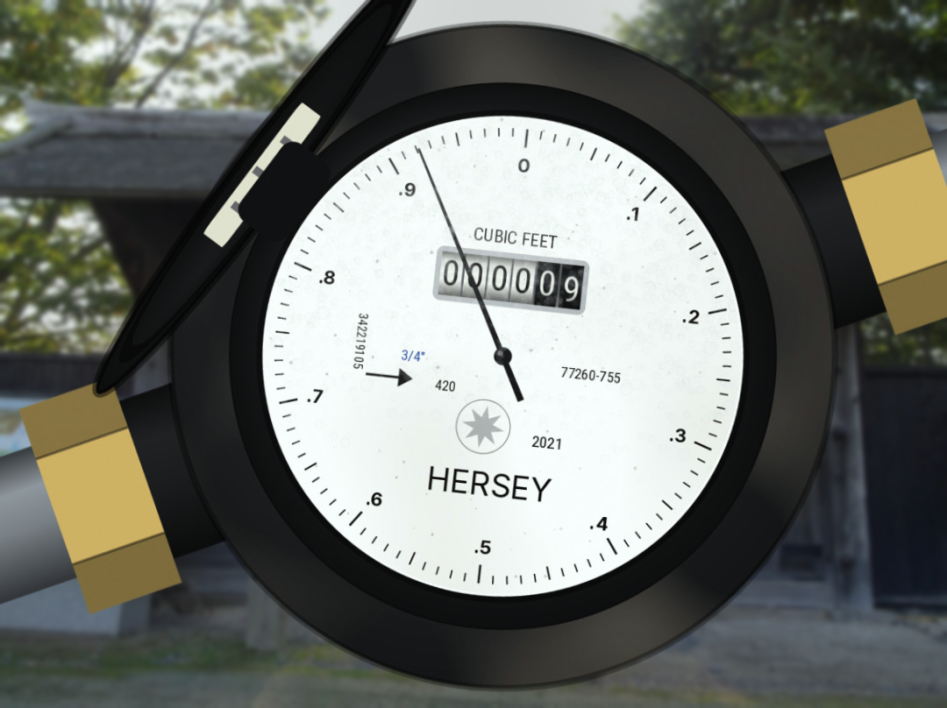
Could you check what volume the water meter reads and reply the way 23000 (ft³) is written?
8.92 (ft³)
